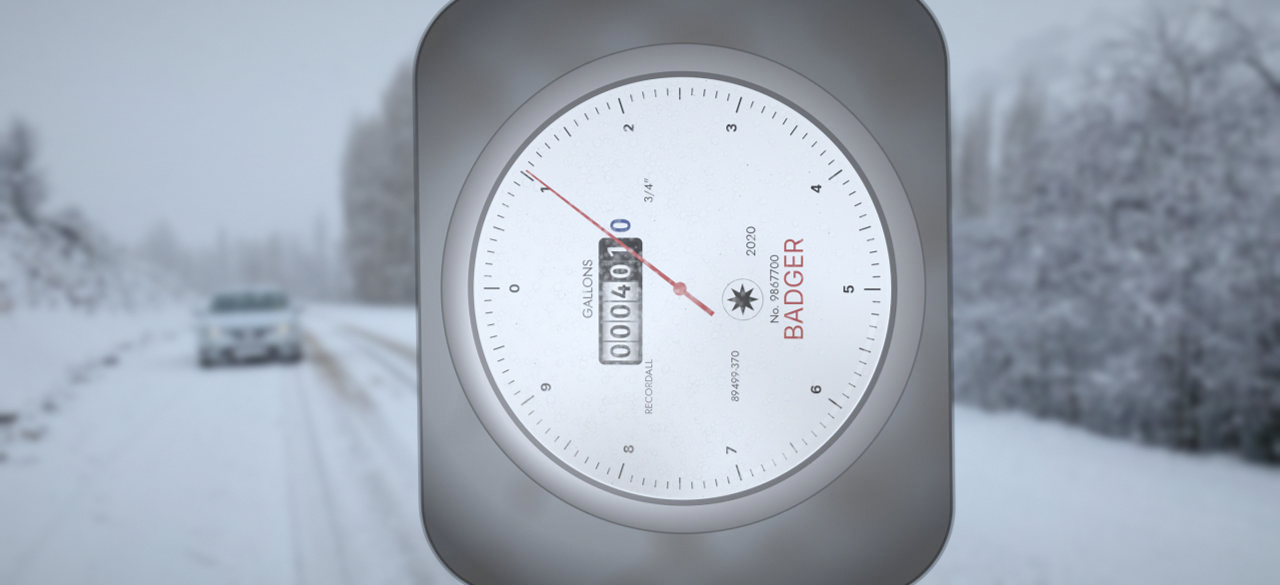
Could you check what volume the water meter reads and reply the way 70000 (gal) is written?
4011.0 (gal)
